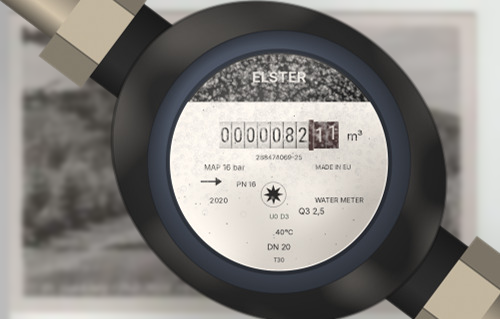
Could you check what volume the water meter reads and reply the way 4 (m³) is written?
82.11 (m³)
